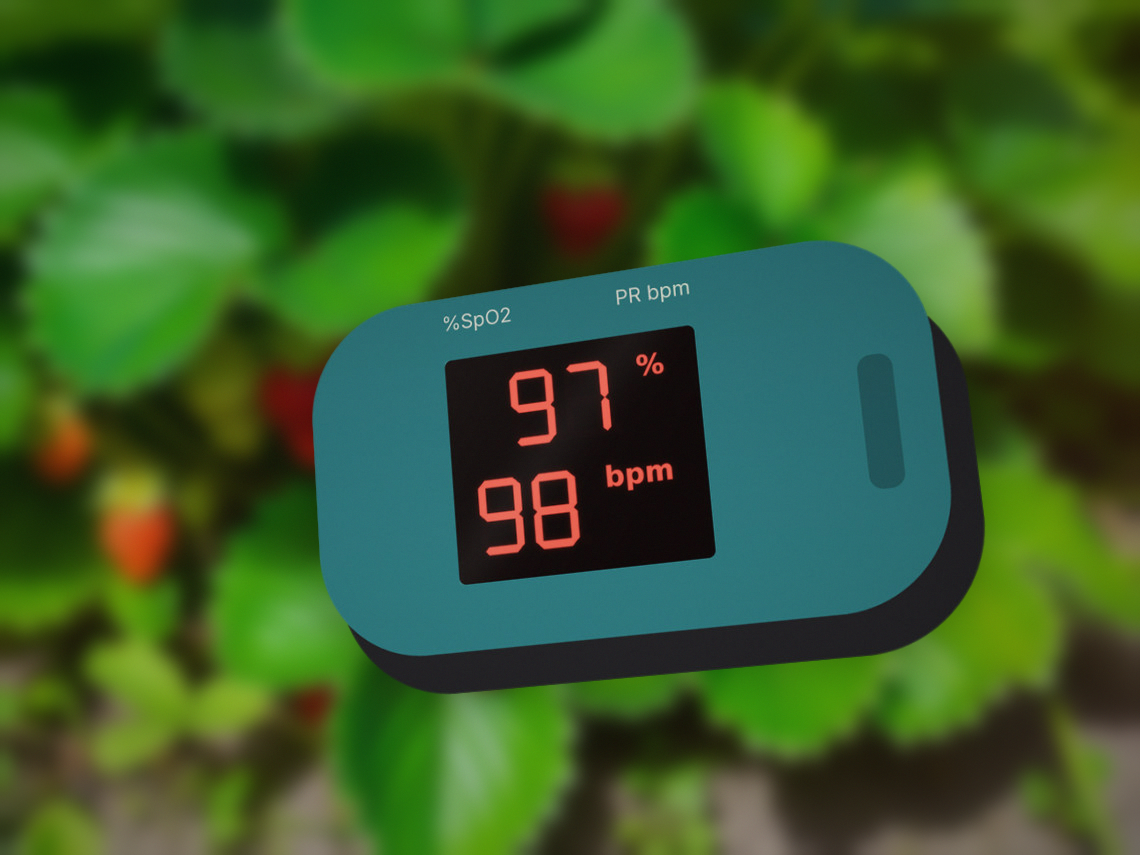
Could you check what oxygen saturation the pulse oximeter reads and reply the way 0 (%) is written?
97 (%)
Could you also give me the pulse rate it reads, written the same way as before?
98 (bpm)
